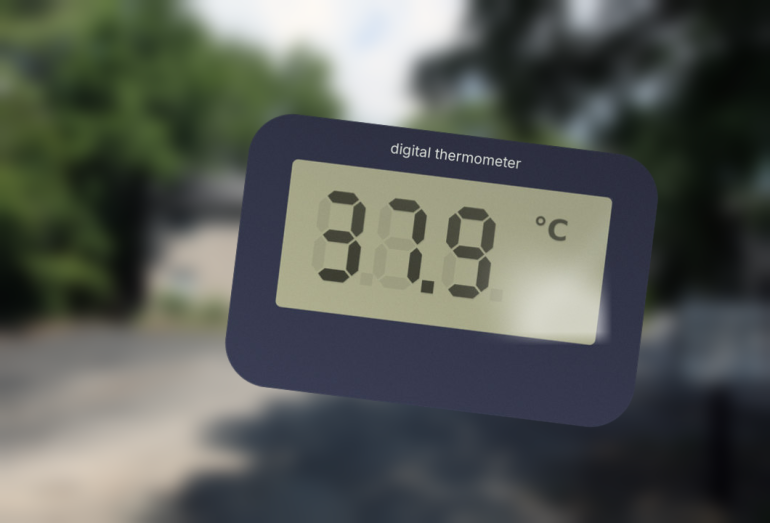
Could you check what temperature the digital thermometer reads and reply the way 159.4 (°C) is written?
37.9 (°C)
